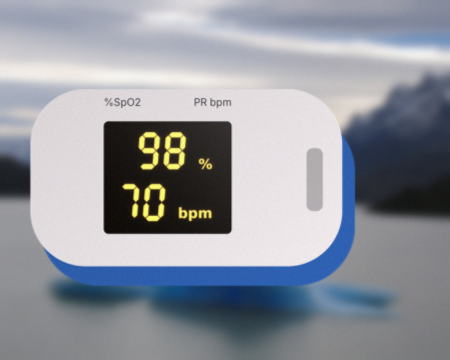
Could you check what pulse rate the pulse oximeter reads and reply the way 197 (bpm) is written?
70 (bpm)
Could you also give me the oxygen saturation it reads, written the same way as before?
98 (%)
